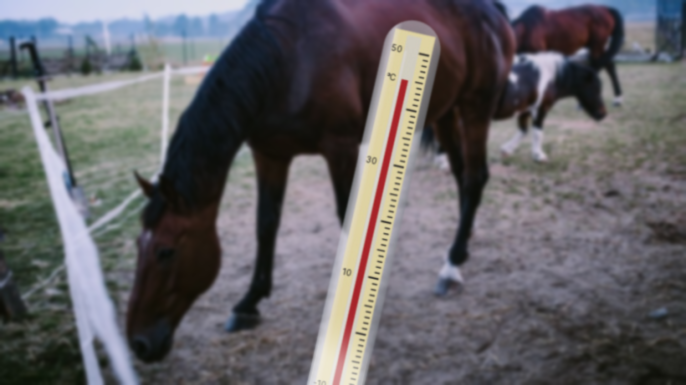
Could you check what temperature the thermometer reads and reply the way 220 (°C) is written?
45 (°C)
